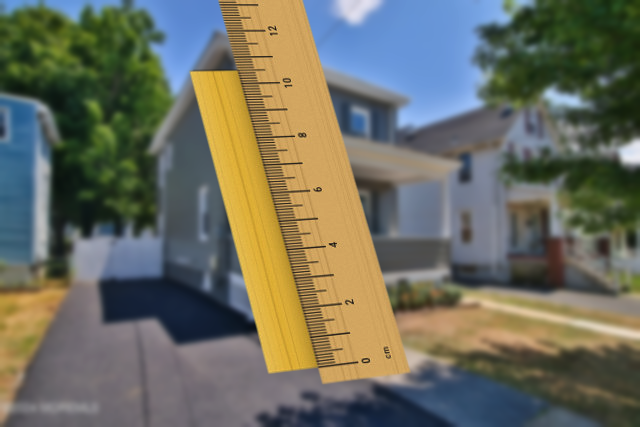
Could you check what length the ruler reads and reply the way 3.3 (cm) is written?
10.5 (cm)
